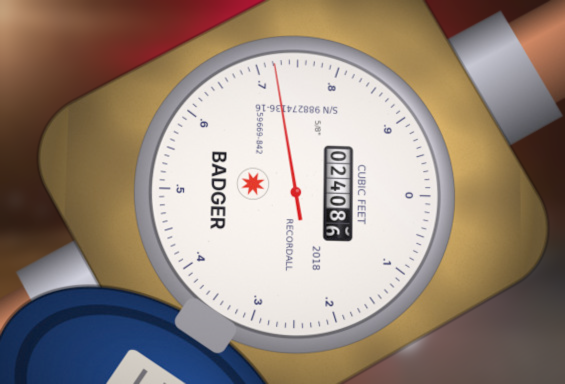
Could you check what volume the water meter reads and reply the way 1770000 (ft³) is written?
24085.72 (ft³)
